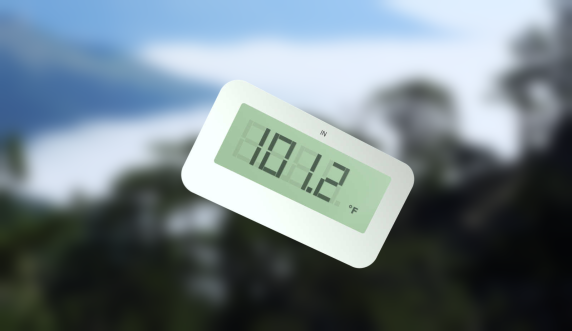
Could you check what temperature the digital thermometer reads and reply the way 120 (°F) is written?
101.2 (°F)
